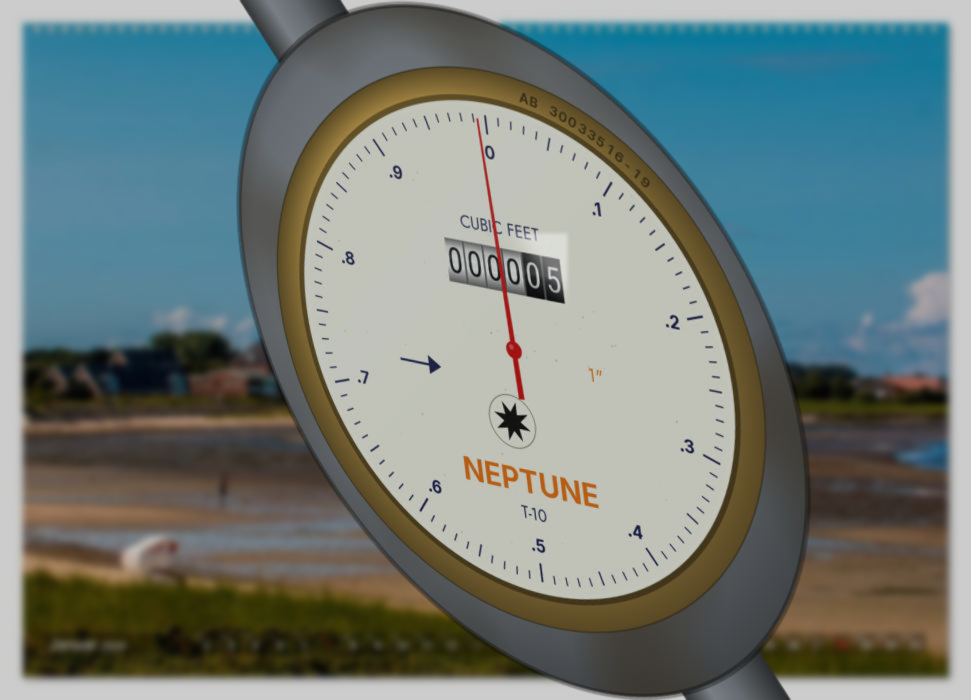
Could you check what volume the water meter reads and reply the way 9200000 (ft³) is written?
4.99 (ft³)
